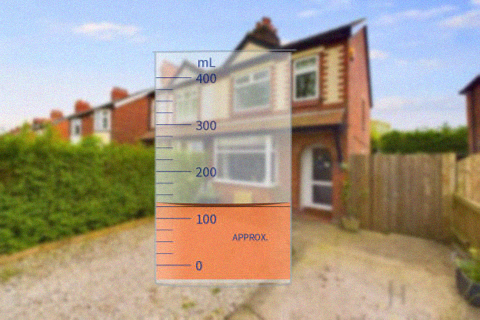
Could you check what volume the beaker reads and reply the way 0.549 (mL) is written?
125 (mL)
